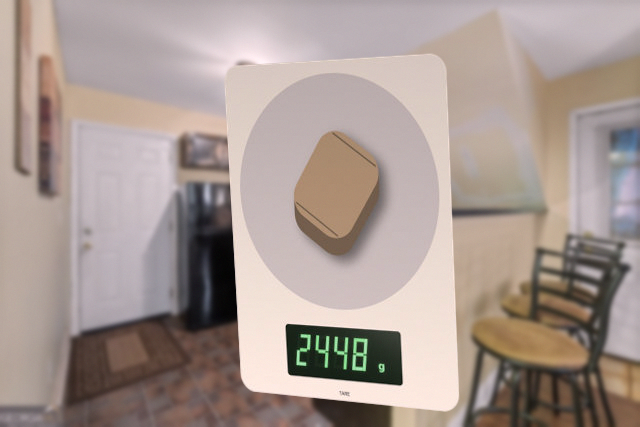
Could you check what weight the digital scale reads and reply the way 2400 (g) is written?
2448 (g)
